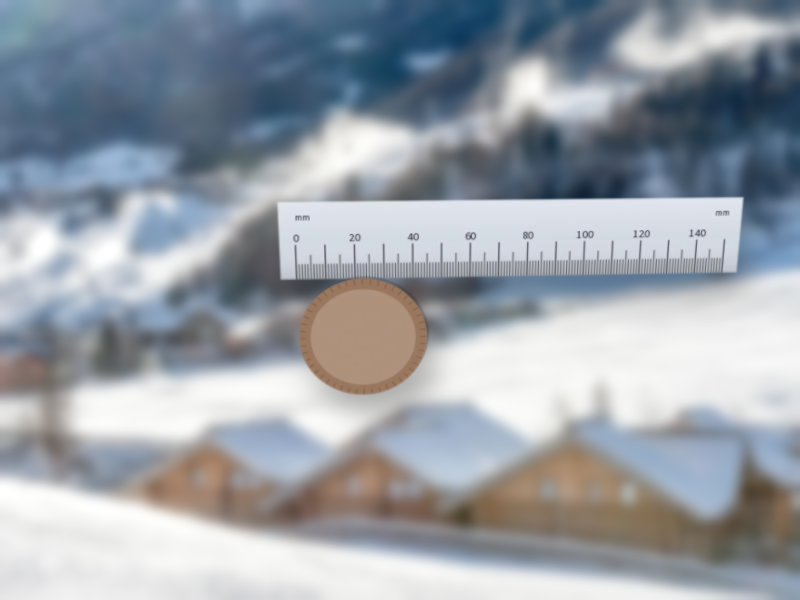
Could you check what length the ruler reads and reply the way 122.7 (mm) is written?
45 (mm)
